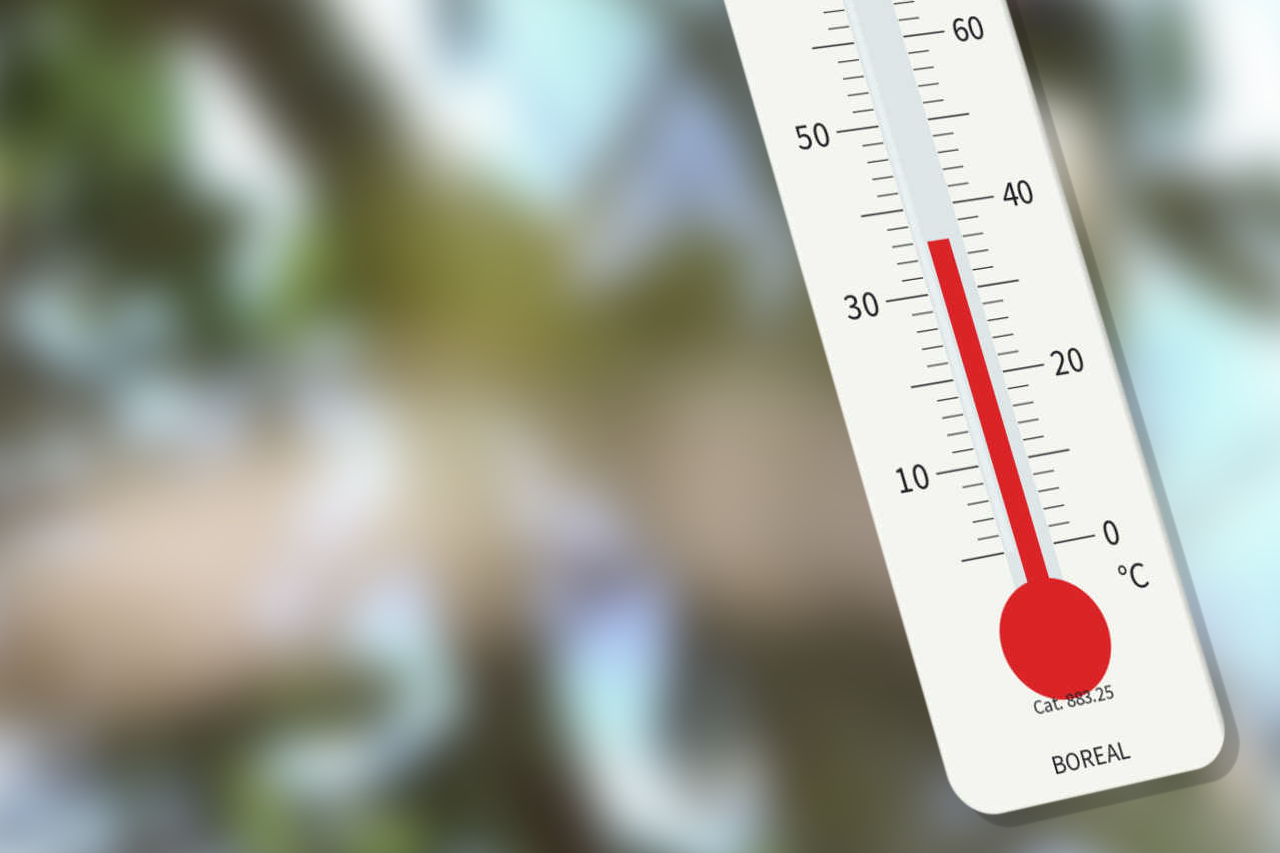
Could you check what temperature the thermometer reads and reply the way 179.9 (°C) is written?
36 (°C)
